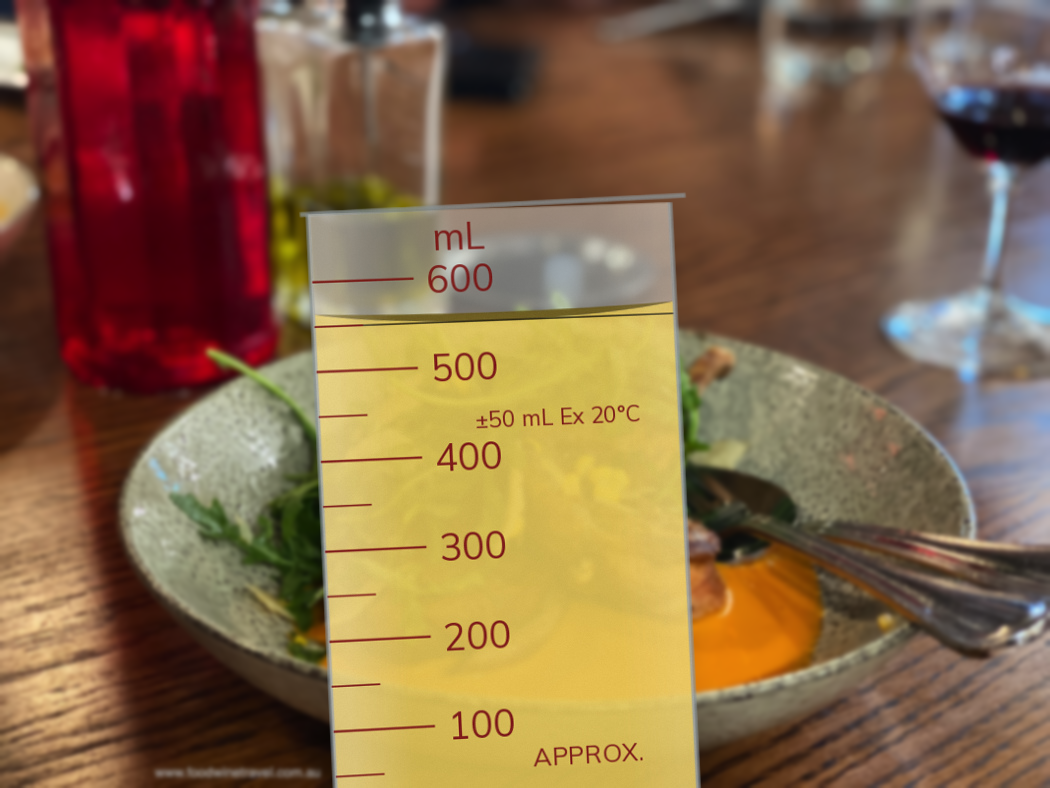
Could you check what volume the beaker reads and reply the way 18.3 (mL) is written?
550 (mL)
